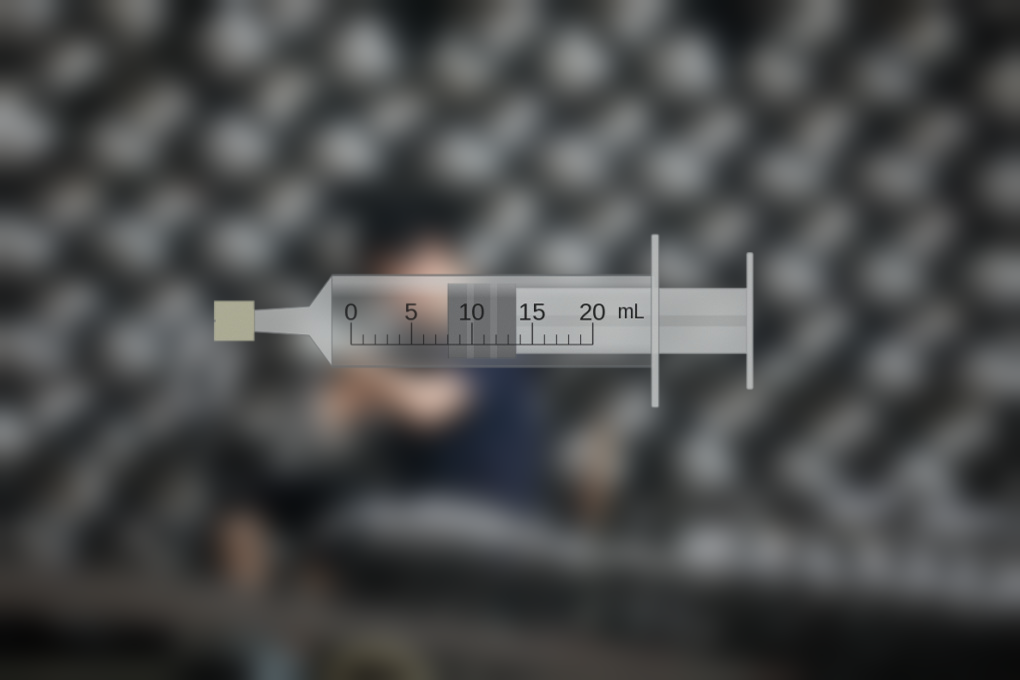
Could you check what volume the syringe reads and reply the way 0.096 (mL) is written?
8 (mL)
